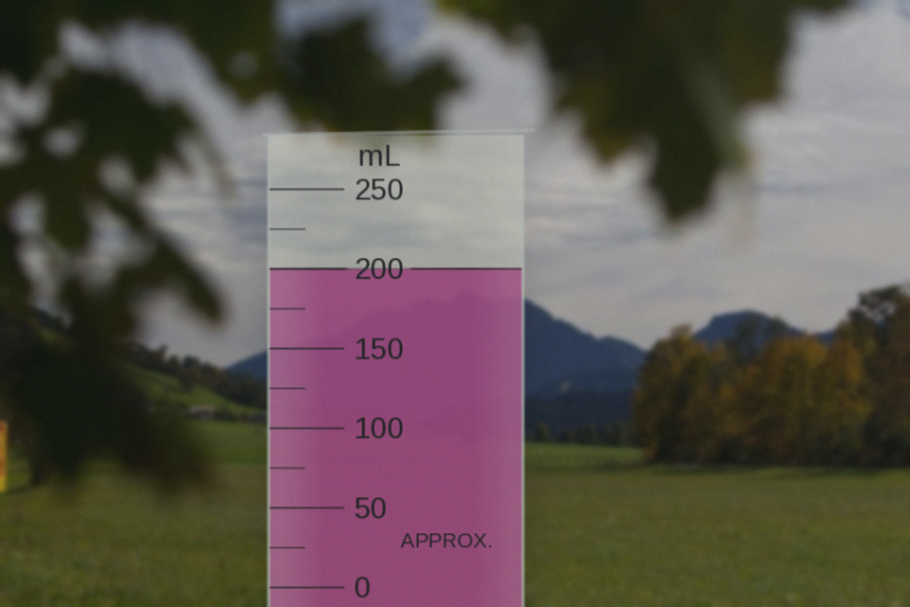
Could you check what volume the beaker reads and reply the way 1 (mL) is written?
200 (mL)
